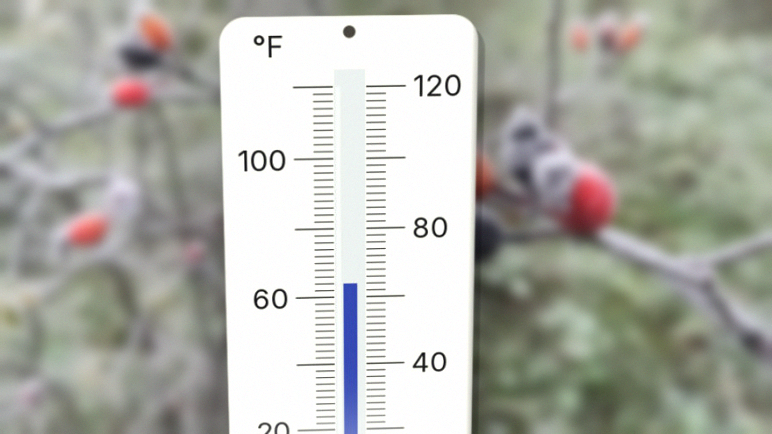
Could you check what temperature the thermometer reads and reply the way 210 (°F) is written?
64 (°F)
